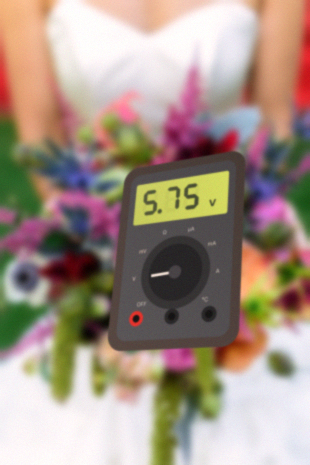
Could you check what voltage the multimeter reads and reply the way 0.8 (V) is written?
5.75 (V)
